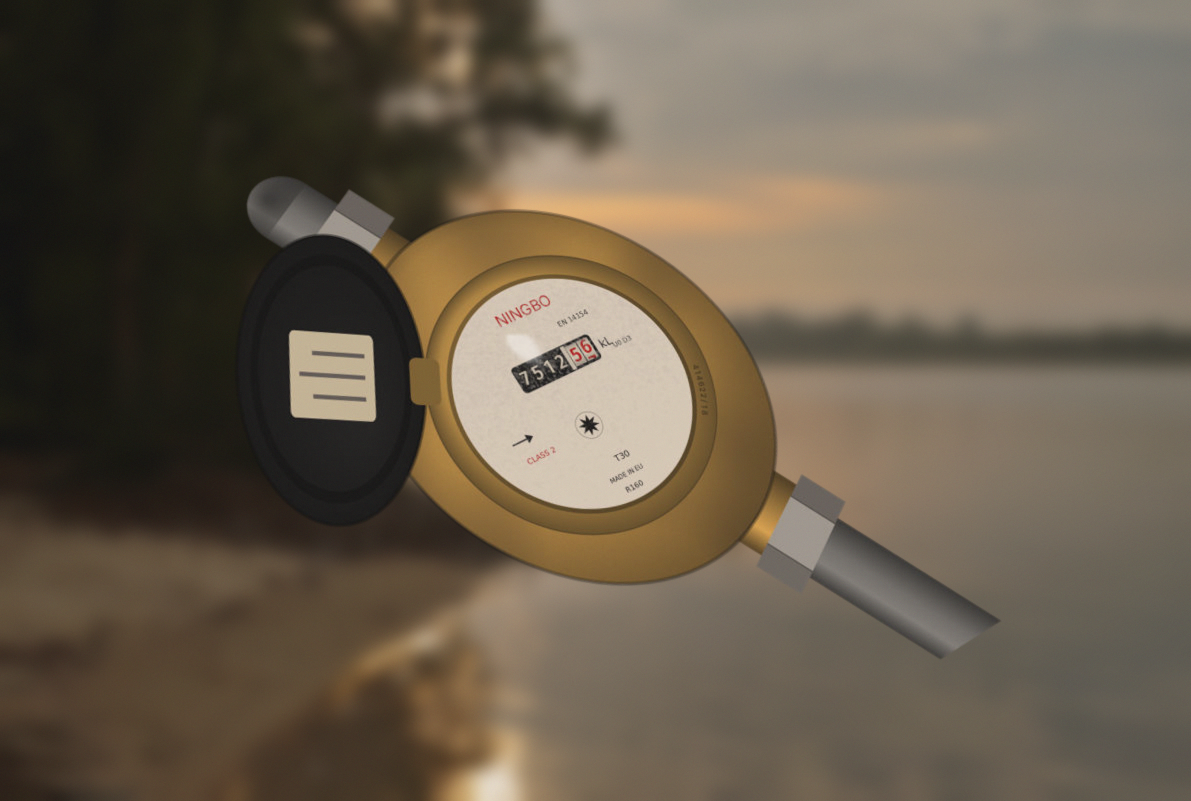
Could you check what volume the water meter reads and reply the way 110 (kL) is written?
7512.56 (kL)
